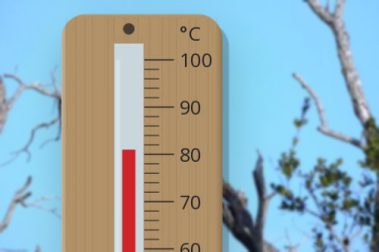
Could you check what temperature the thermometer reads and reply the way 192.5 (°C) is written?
81 (°C)
